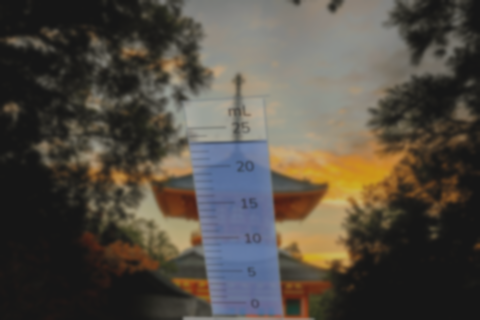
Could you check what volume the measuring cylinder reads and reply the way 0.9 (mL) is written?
23 (mL)
